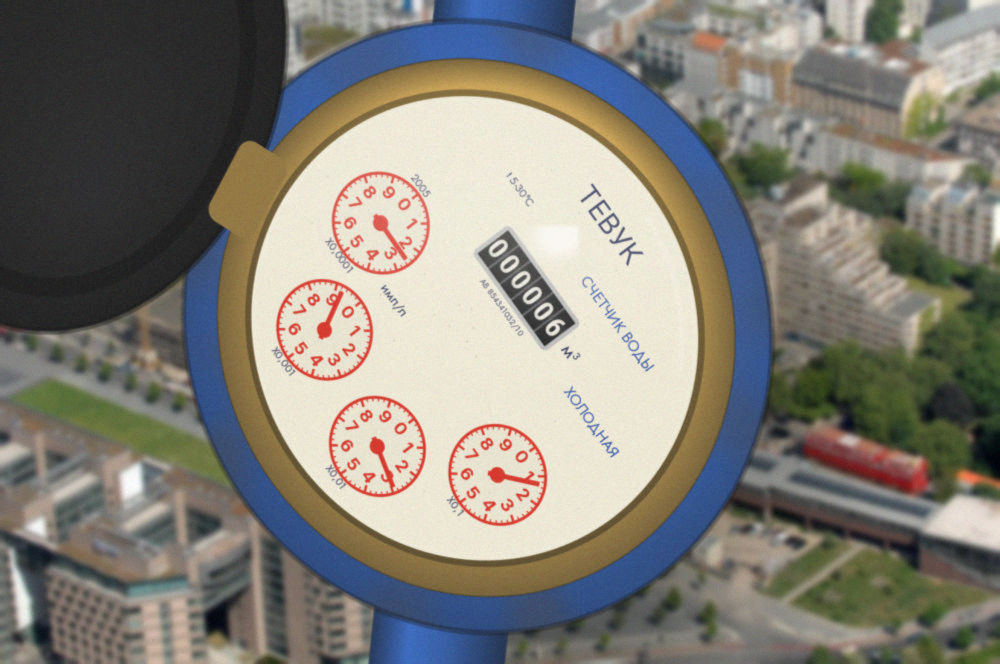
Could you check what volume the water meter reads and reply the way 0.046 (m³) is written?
6.1292 (m³)
